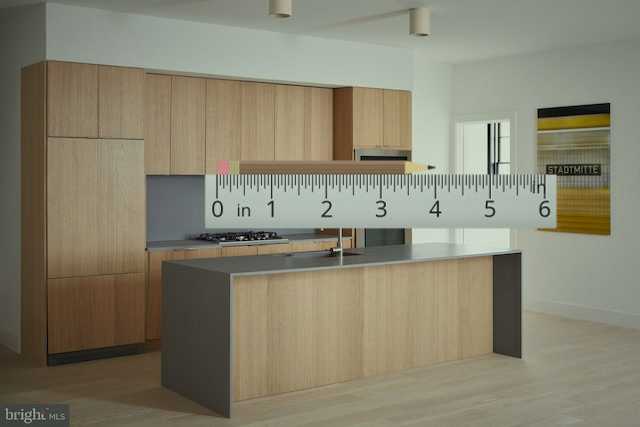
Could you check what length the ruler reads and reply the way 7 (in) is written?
4 (in)
